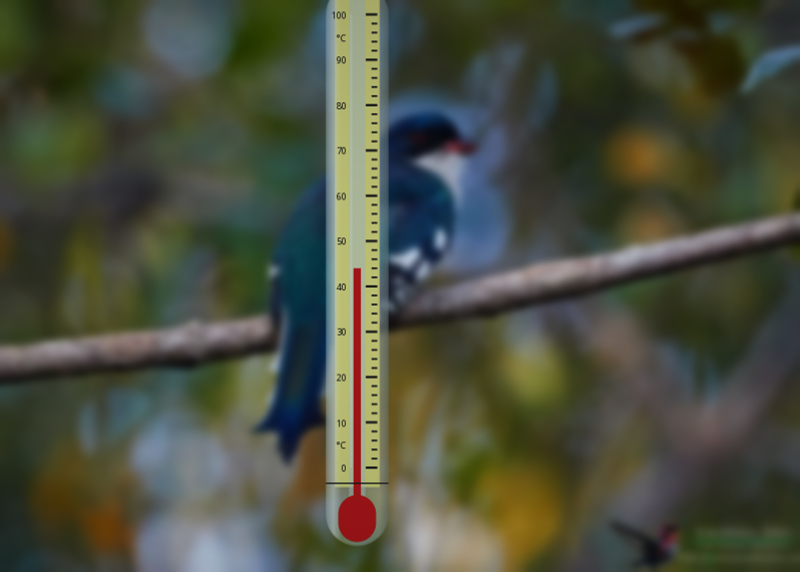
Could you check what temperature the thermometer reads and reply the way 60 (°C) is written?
44 (°C)
